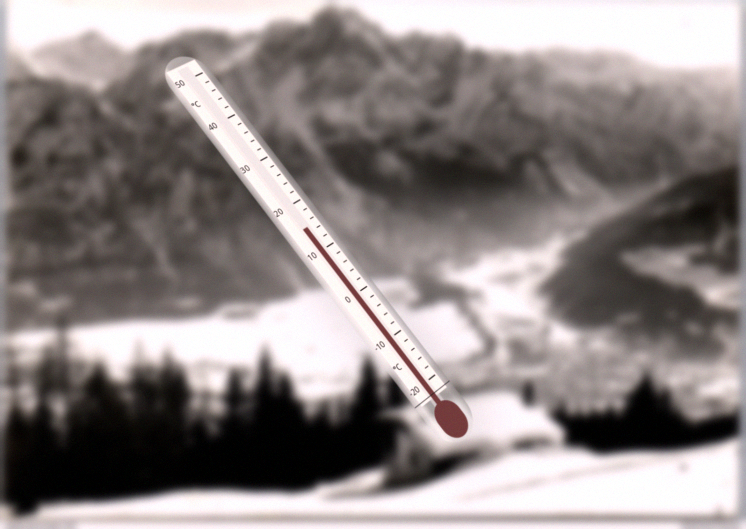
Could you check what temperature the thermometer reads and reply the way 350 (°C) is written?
15 (°C)
